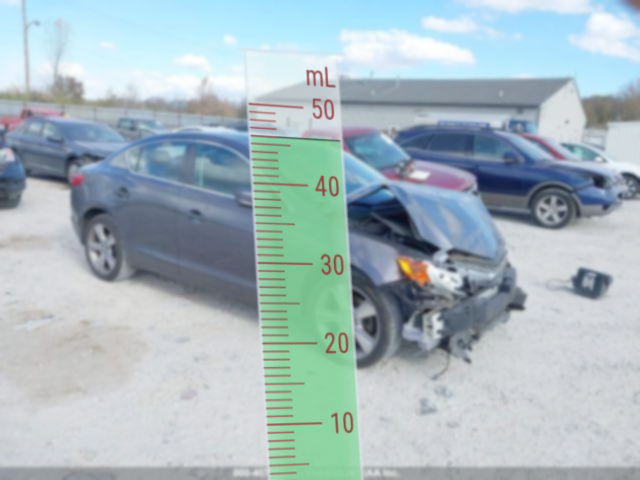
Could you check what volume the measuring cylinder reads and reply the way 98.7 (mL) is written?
46 (mL)
